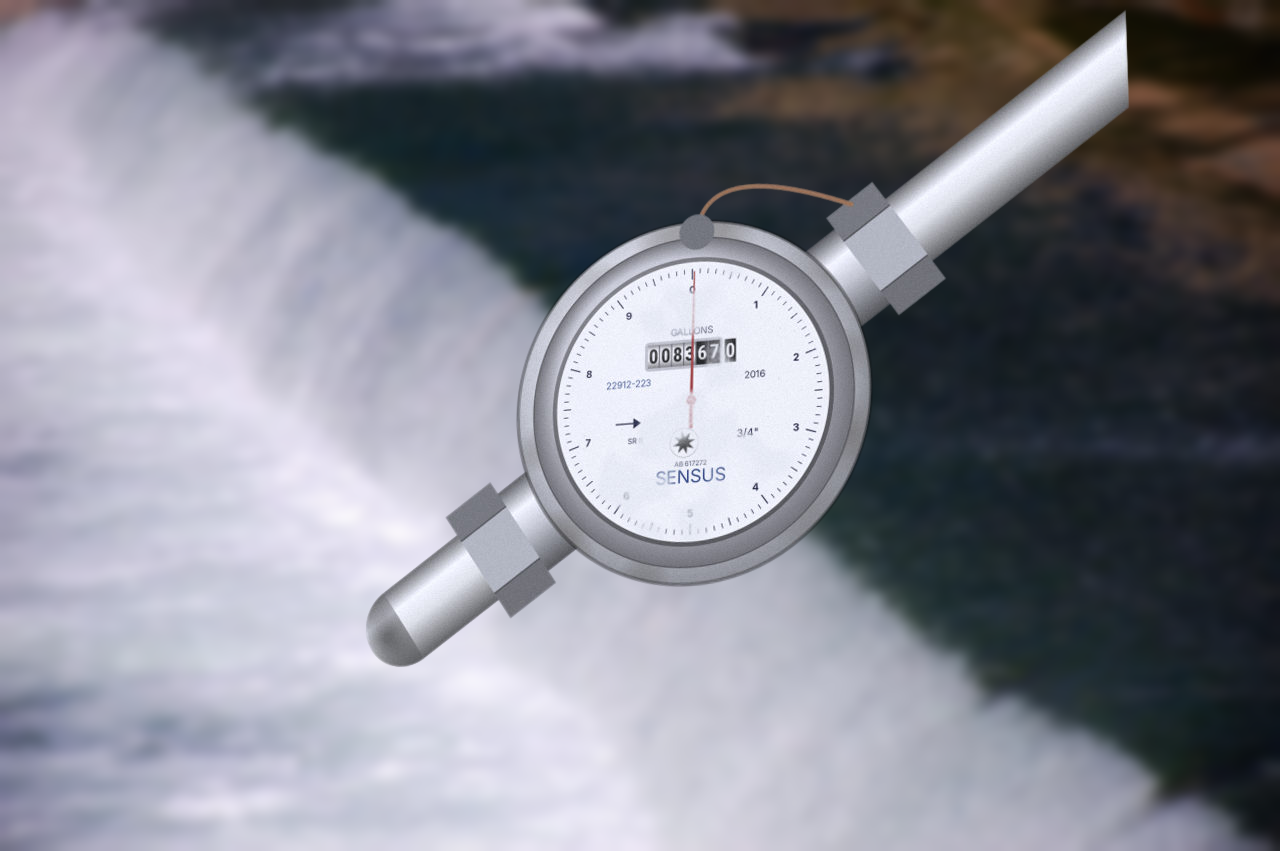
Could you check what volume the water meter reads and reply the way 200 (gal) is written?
83670.0 (gal)
